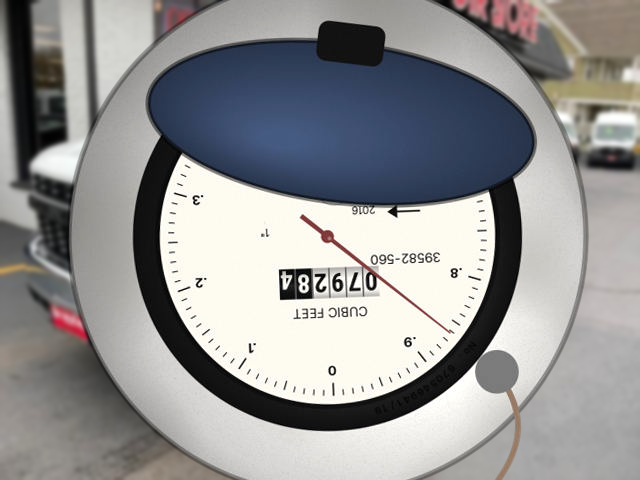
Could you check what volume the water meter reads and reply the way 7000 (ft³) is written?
79283.86 (ft³)
